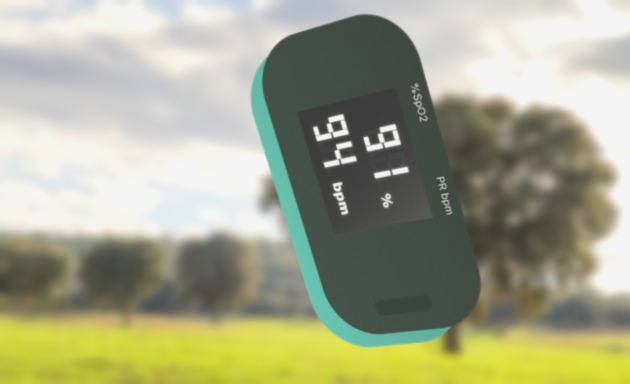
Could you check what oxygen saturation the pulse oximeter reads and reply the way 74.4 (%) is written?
91 (%)
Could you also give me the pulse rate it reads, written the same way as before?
94 (bpm)
